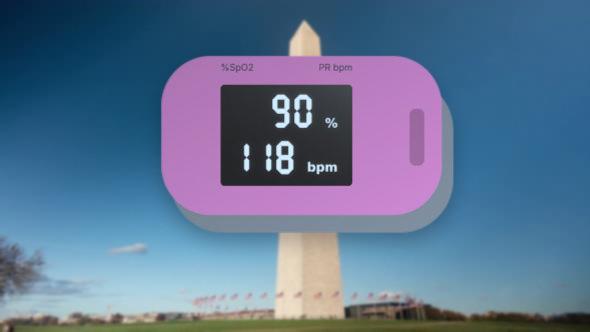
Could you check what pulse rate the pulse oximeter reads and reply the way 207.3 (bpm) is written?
118 (bpm)
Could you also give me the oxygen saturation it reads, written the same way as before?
90 (%)
